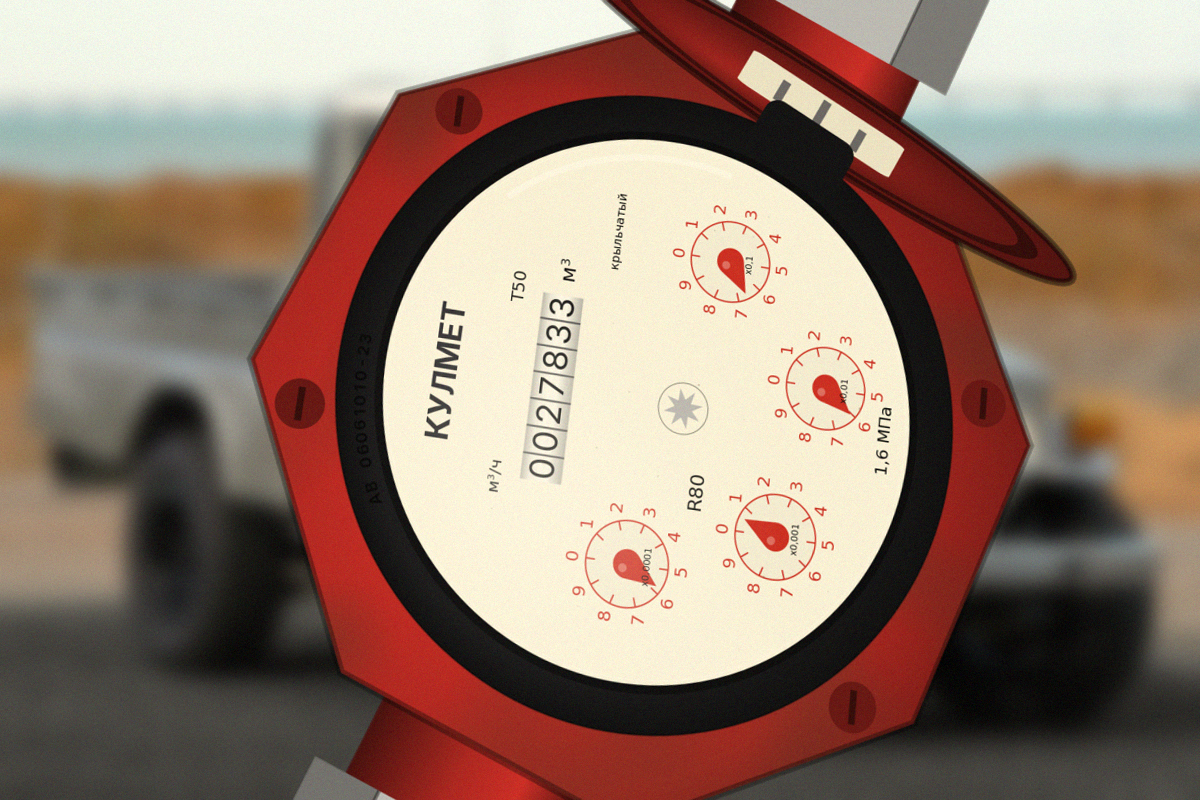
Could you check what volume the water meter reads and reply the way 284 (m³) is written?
27833.6605 (m³)
